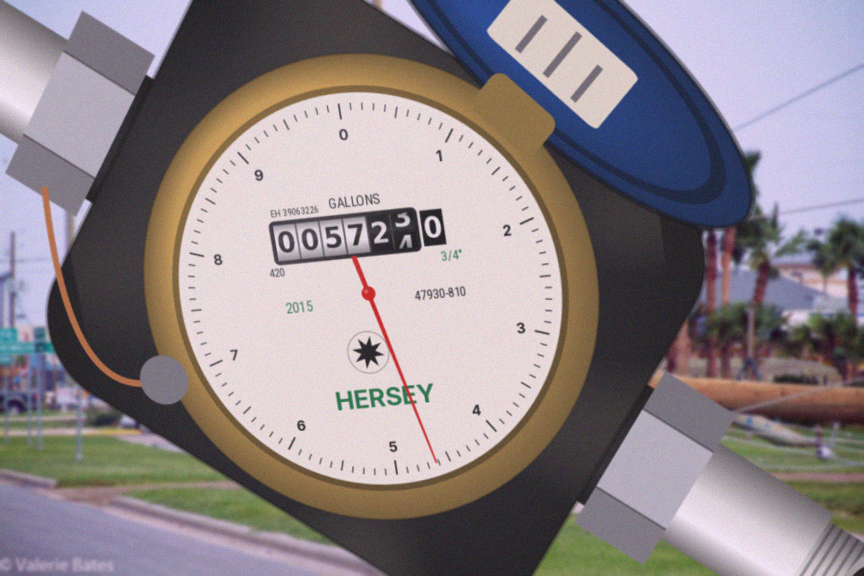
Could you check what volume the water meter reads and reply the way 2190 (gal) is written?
57234.6 (gal)
